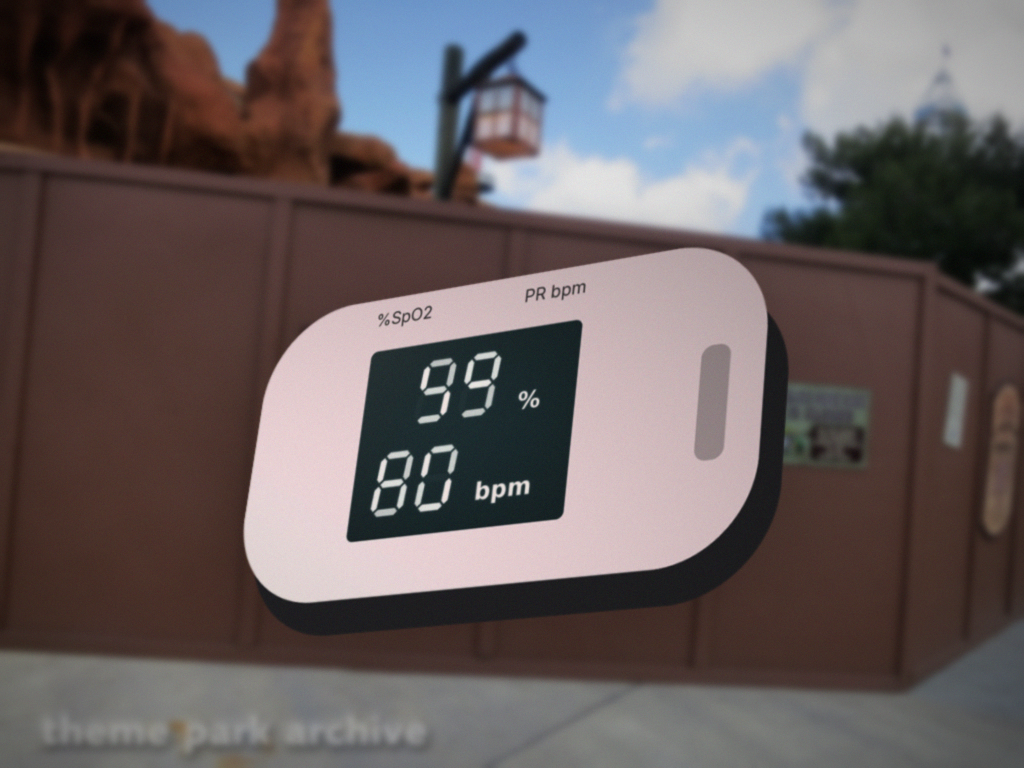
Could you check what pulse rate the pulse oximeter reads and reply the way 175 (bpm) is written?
80 (bpm)
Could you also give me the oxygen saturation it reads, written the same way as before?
99 (%)
